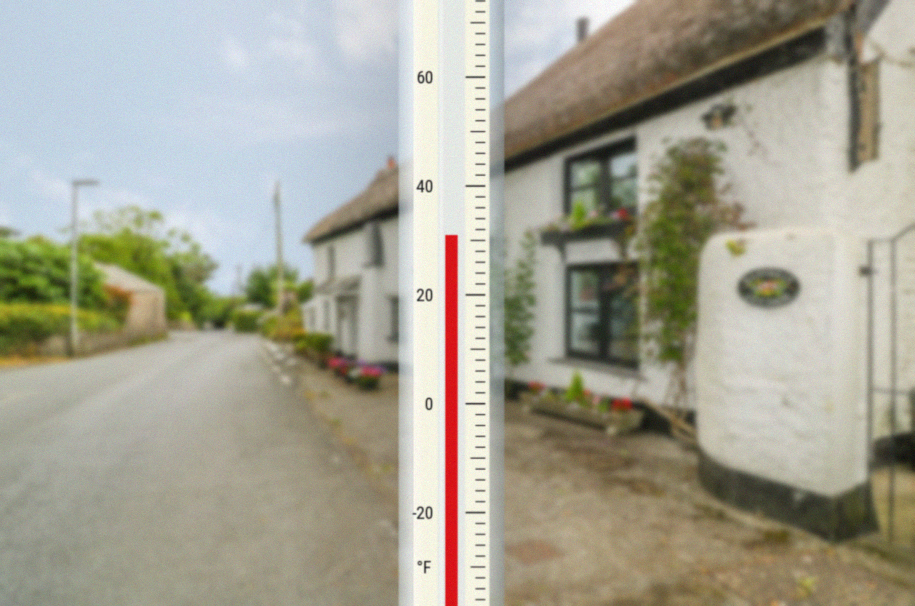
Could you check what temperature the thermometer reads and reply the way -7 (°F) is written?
31 (°F)
